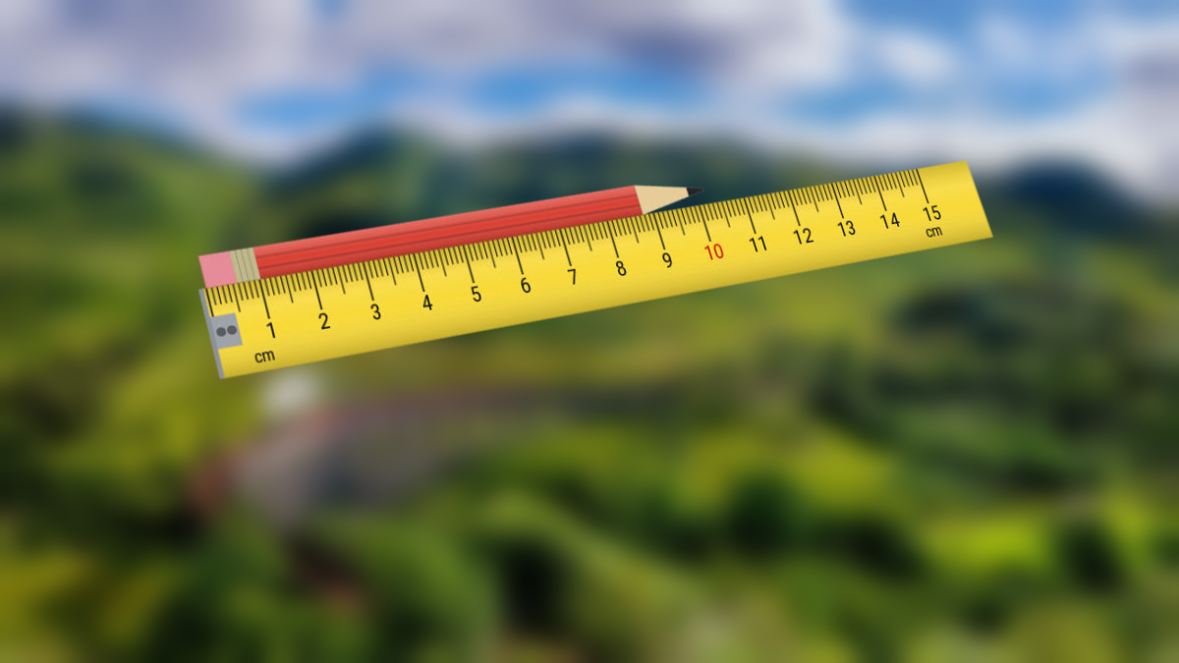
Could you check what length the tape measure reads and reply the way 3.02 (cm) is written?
10.2 (cm)
